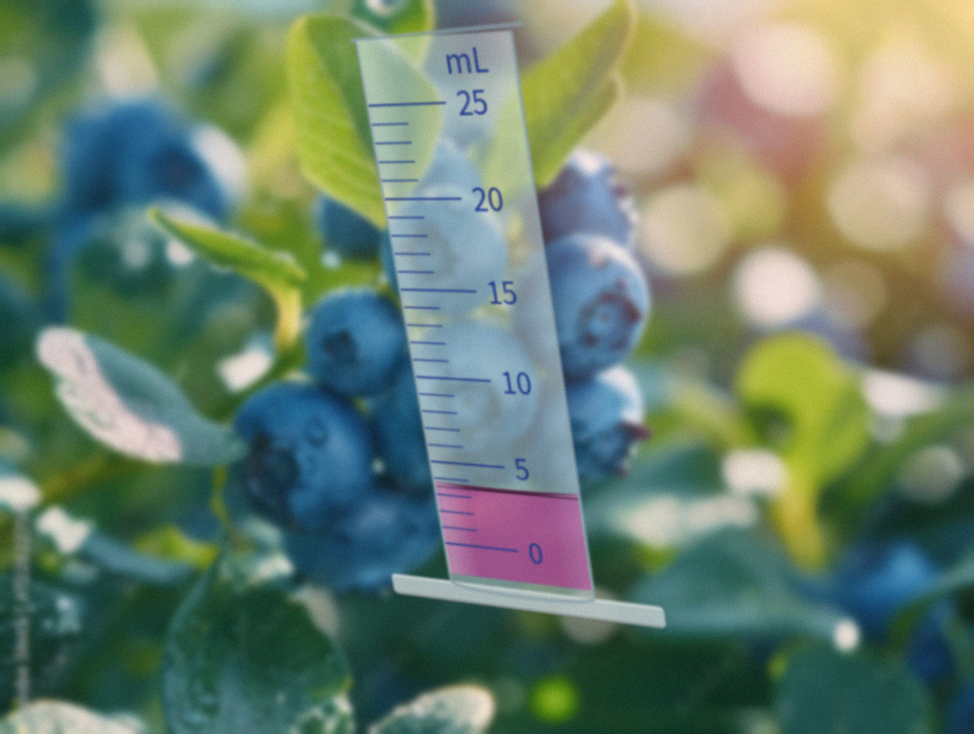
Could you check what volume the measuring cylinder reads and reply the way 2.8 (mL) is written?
3.5 (mL)
